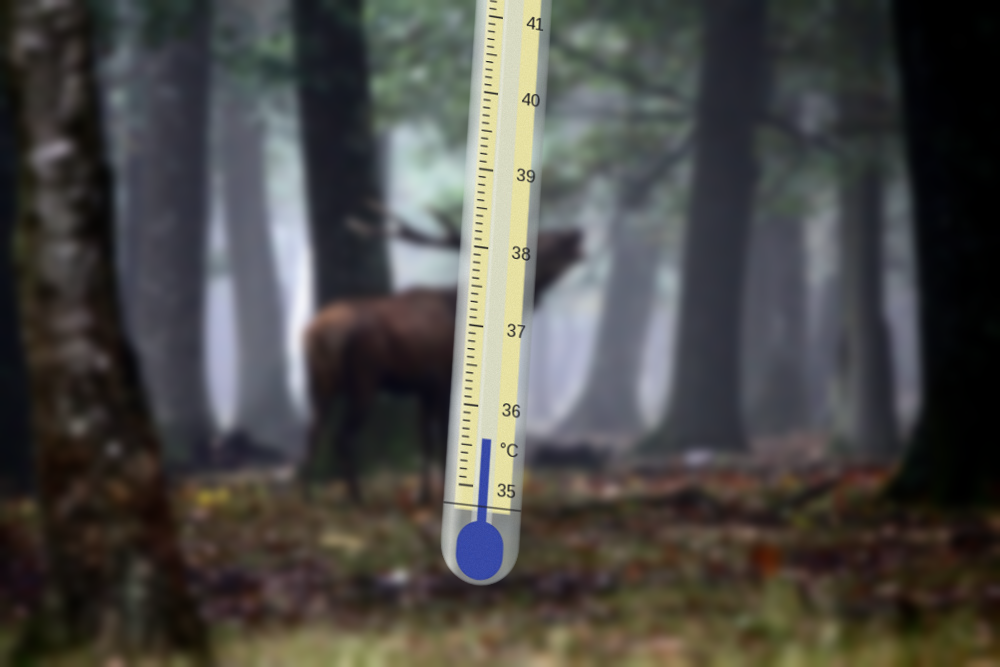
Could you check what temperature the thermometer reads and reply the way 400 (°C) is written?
35.6 (°C)
